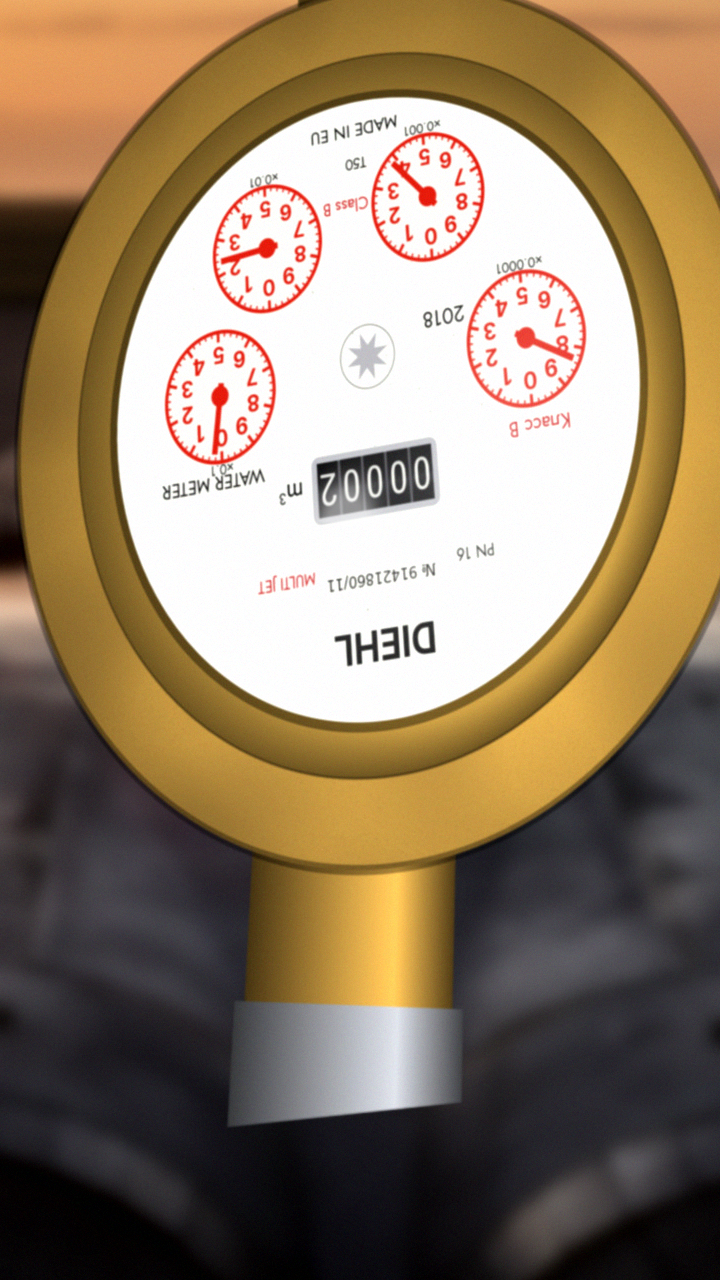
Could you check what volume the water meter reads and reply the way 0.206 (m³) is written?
2.0238 (m³)
